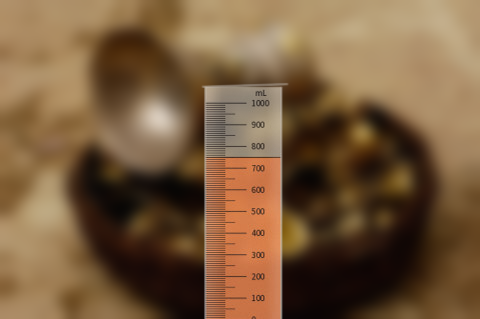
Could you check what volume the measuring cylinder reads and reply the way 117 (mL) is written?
750 (mL)
